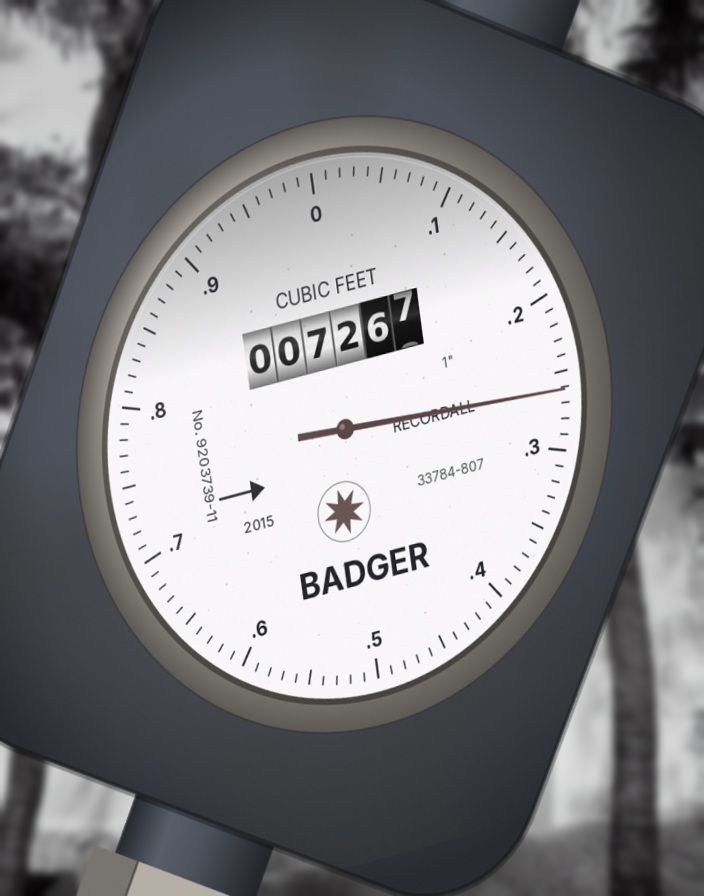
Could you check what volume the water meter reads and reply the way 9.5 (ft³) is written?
7267.26 (ft³)
